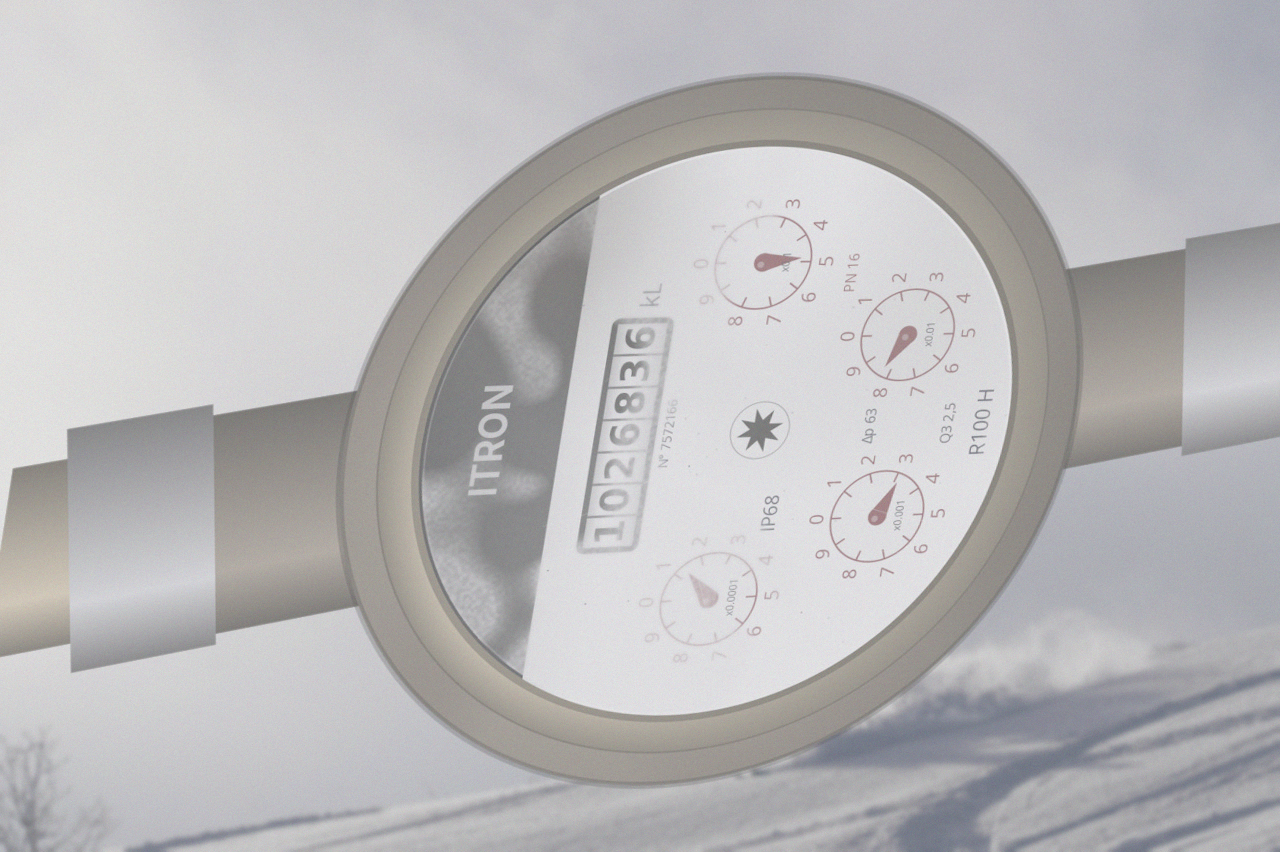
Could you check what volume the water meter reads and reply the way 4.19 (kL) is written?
1026836.4831 (kL)
